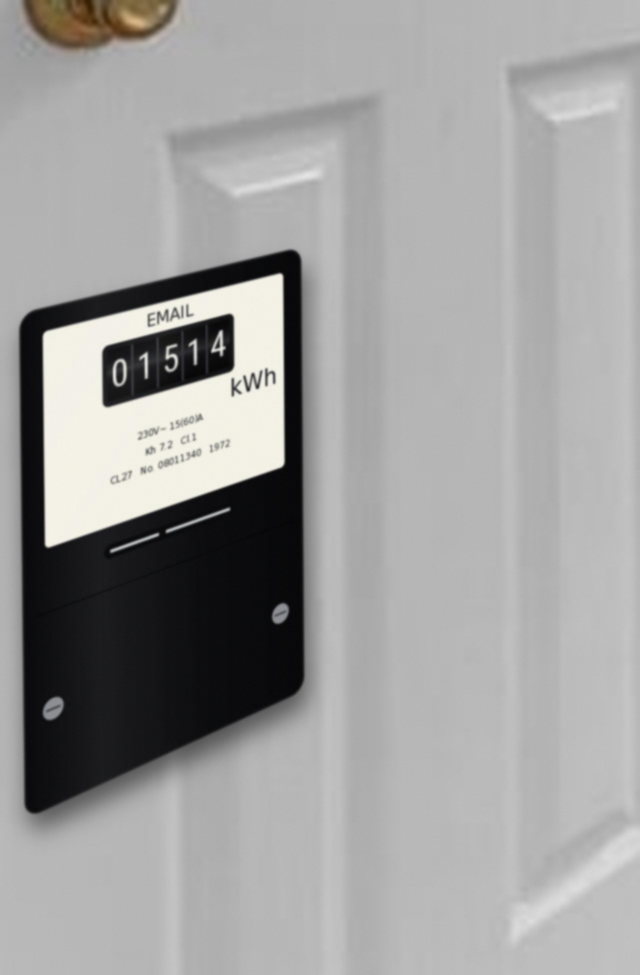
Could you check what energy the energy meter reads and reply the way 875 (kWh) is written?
1514 (kWh)
